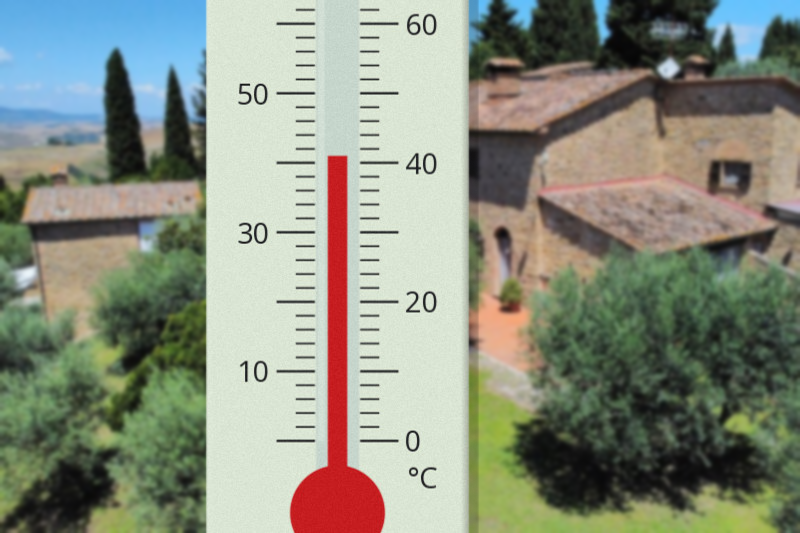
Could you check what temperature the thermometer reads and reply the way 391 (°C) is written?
41 (°C)
